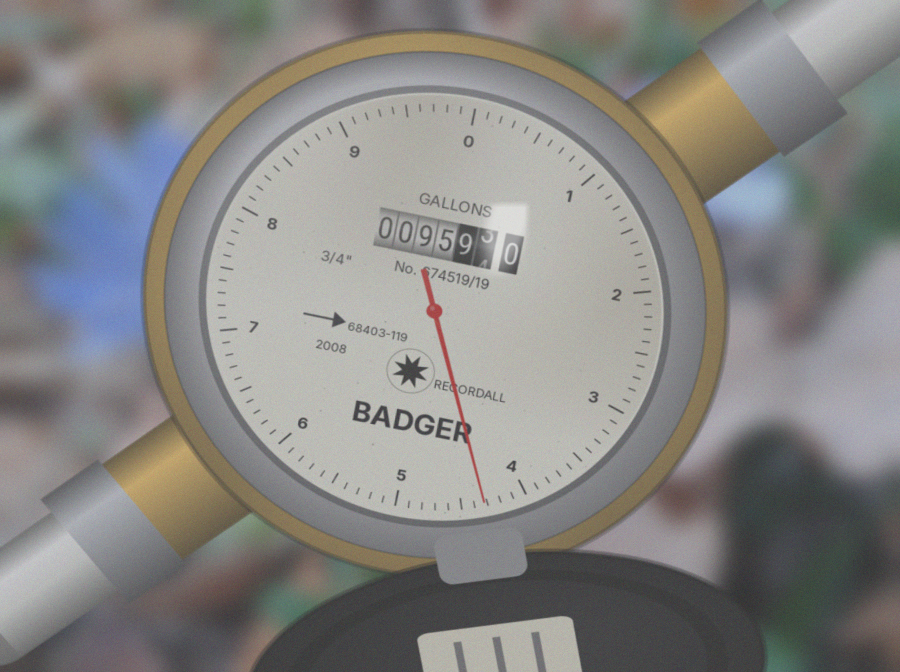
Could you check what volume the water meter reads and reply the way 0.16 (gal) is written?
95934.3 (gal)
